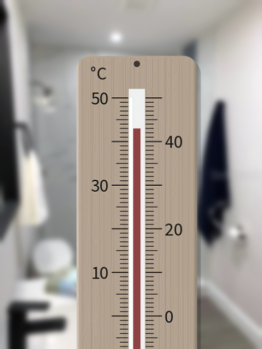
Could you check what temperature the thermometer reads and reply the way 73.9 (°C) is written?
43 (°C)
